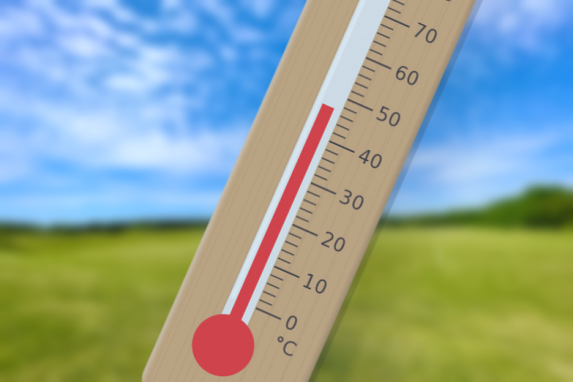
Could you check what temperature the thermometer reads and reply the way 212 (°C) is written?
47 (°C)
